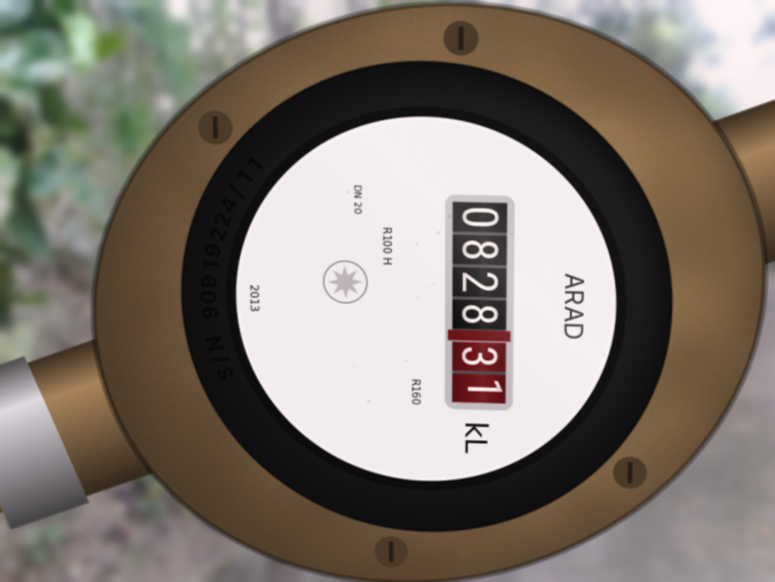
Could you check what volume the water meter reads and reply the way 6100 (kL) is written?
828.31 (kL)
